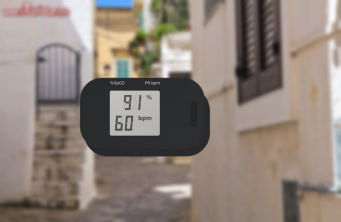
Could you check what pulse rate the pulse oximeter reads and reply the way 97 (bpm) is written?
60 (bpm)
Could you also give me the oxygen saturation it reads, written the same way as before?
91 (%)
